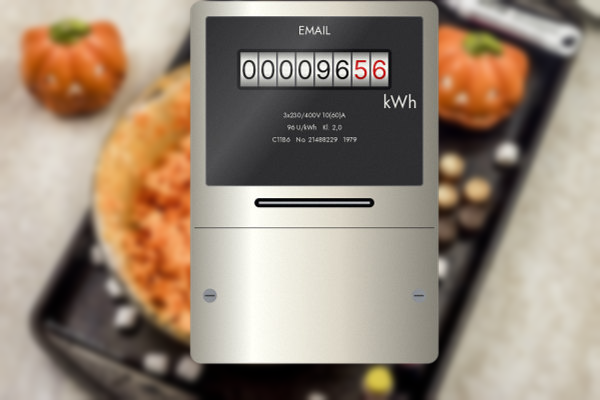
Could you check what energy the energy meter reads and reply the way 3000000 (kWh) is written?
96.56 (kWh)
